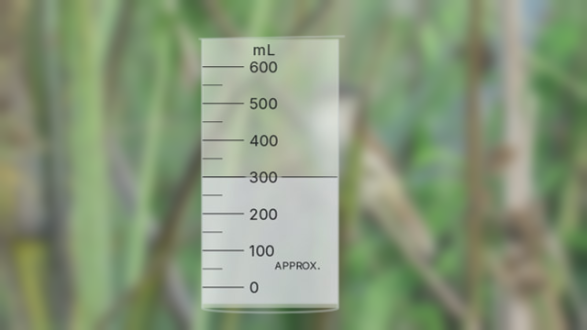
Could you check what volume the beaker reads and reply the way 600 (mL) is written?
300 (mL)
